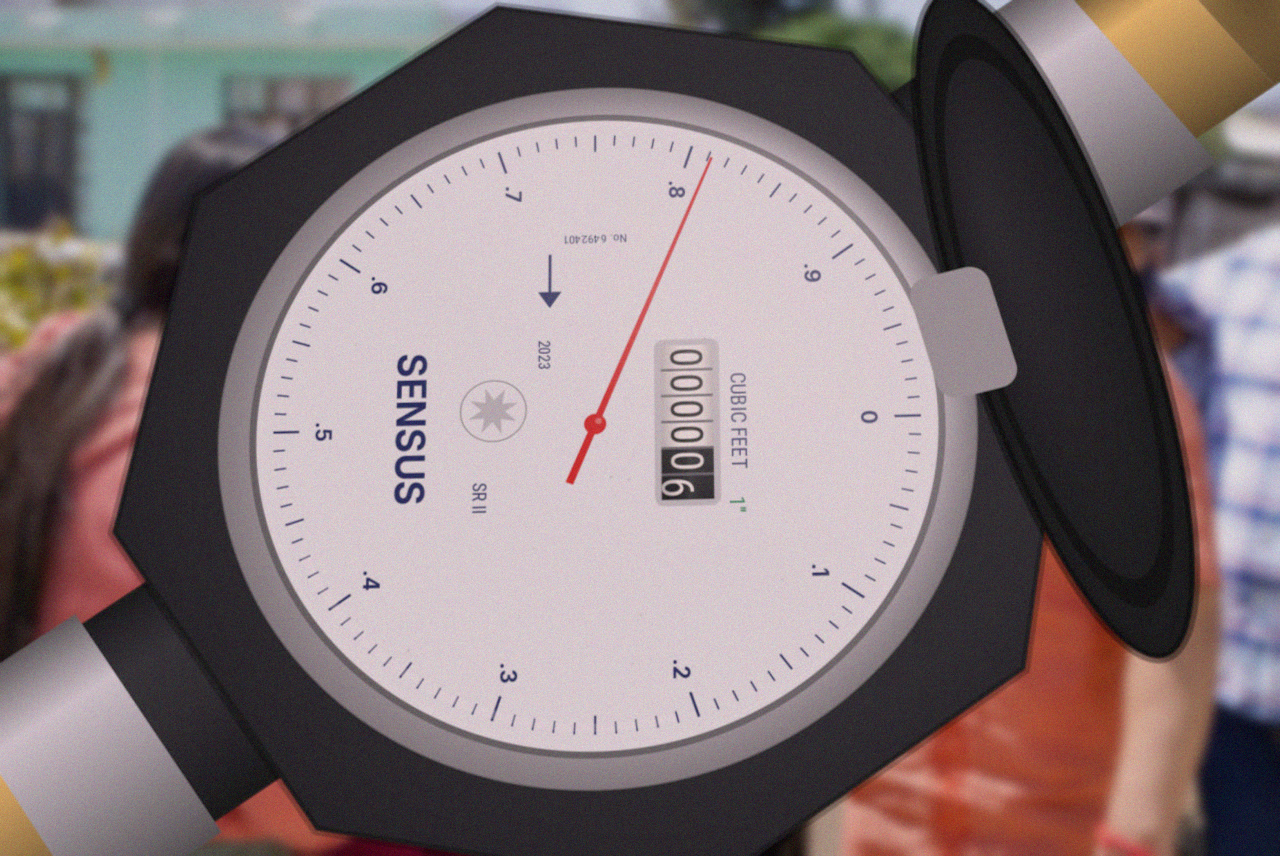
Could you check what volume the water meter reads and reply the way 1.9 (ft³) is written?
5.81 (ft³)
